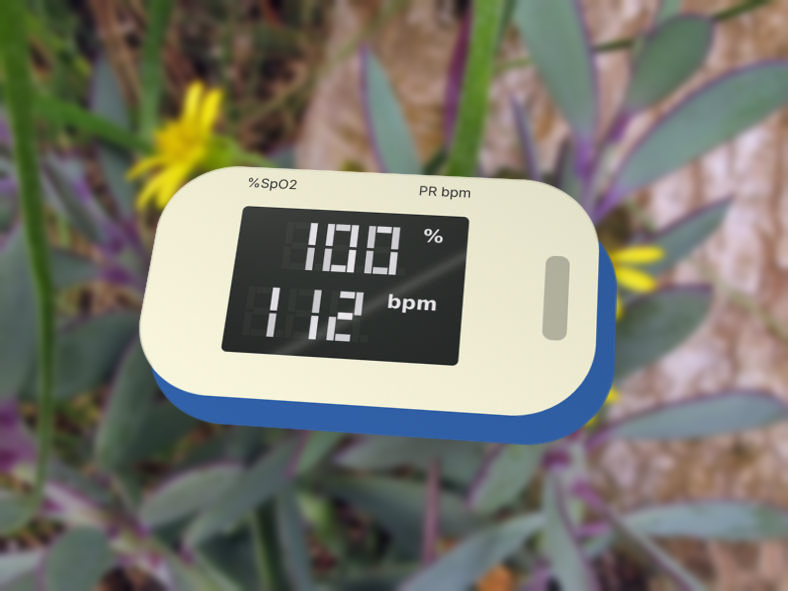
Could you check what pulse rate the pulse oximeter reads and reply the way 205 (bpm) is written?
112 (bpm)
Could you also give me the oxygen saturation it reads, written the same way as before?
100 (%)
